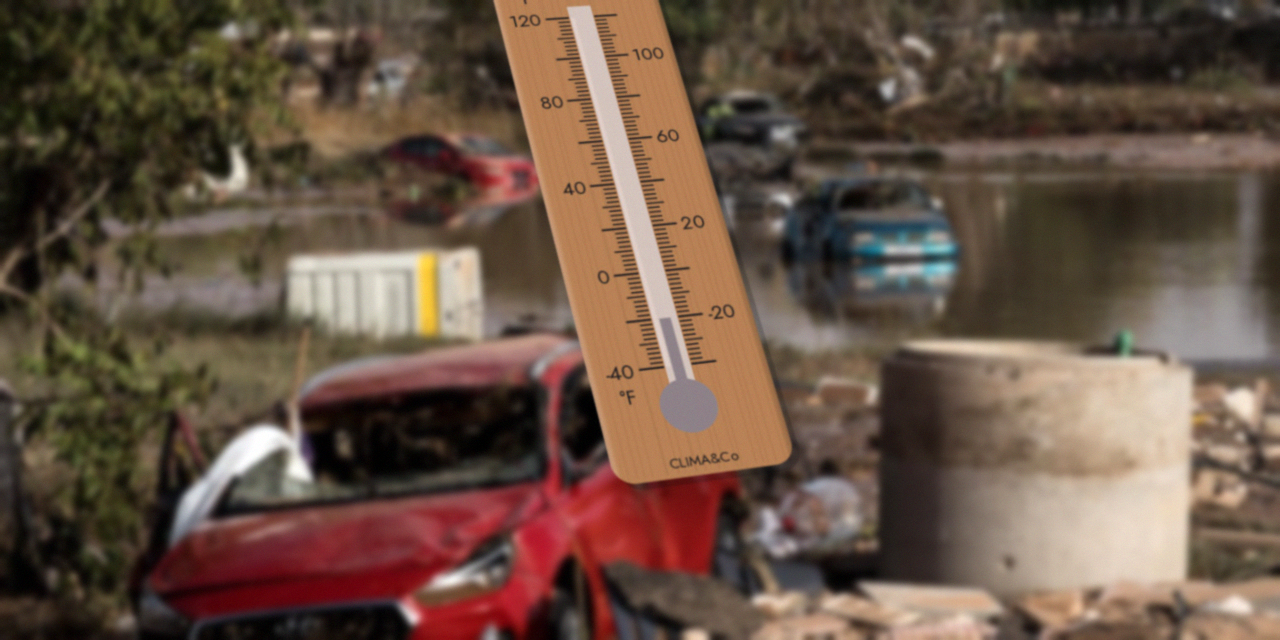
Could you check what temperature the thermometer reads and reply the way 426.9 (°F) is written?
-20 (°F)
